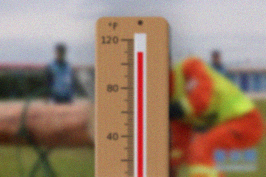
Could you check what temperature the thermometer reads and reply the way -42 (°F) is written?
110 (°F)
